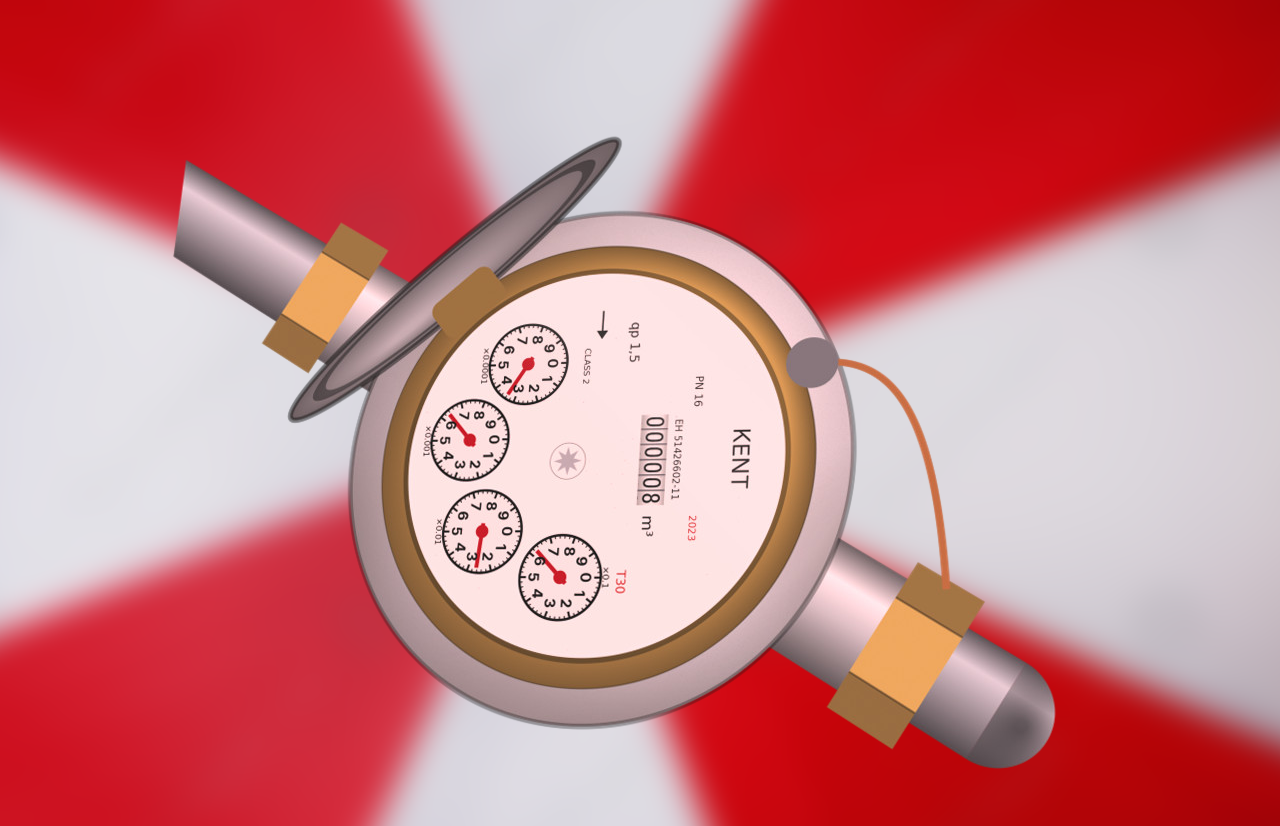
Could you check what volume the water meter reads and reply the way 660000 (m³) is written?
8.6263 (m³)
